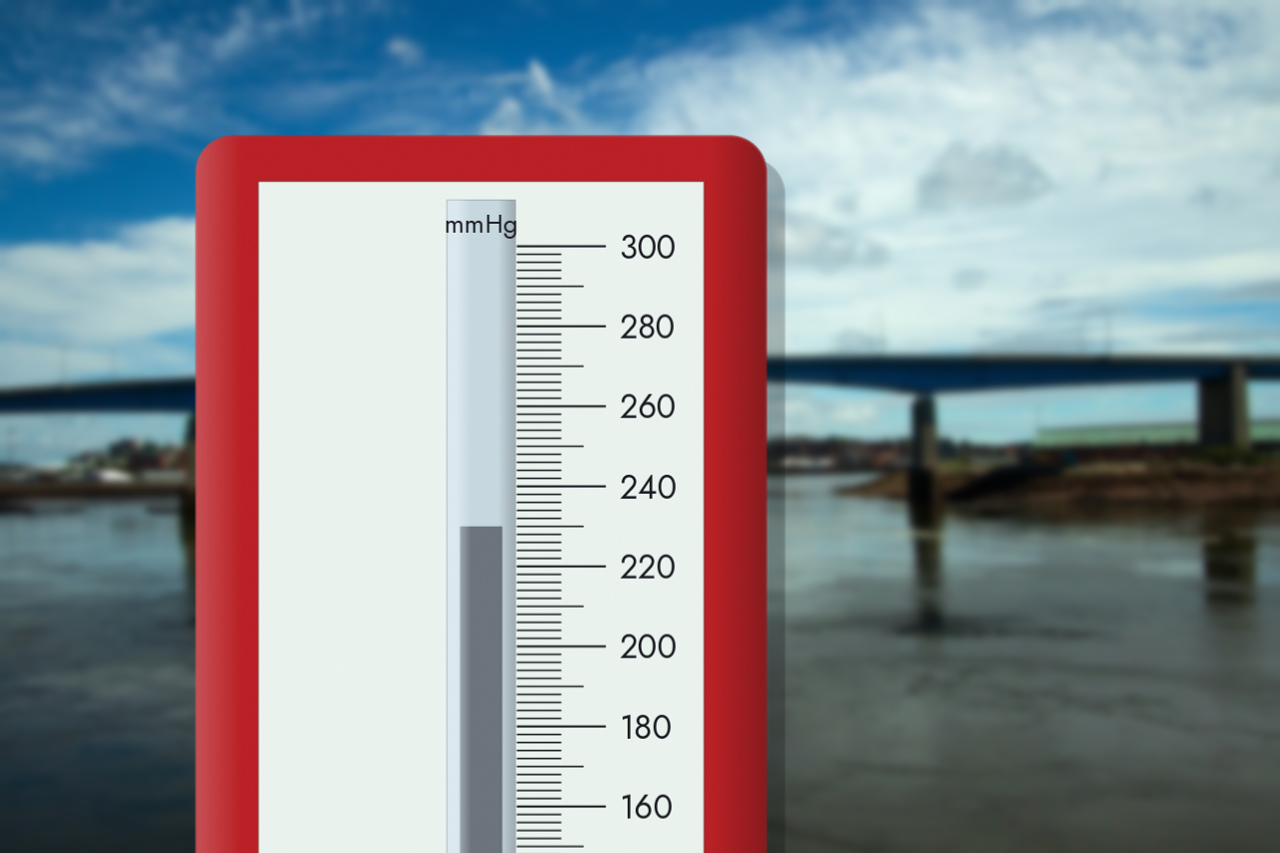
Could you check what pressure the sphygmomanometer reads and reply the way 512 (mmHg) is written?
230 (mmHg)
